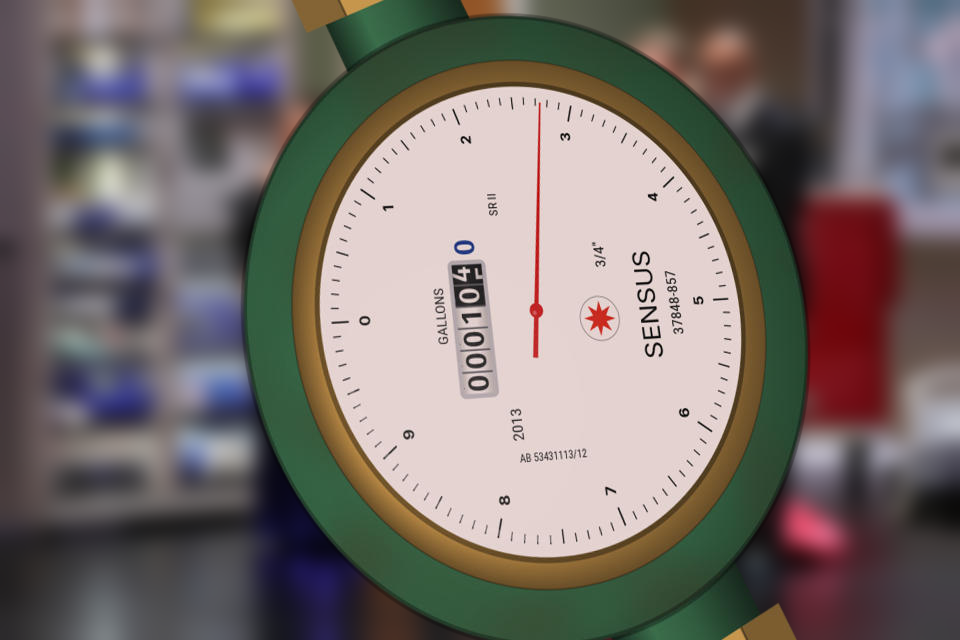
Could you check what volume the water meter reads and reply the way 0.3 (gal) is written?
1042.7 (gal)
